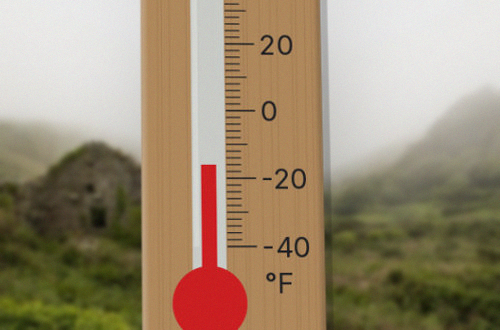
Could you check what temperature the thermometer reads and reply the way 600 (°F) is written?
-16 (°F)
